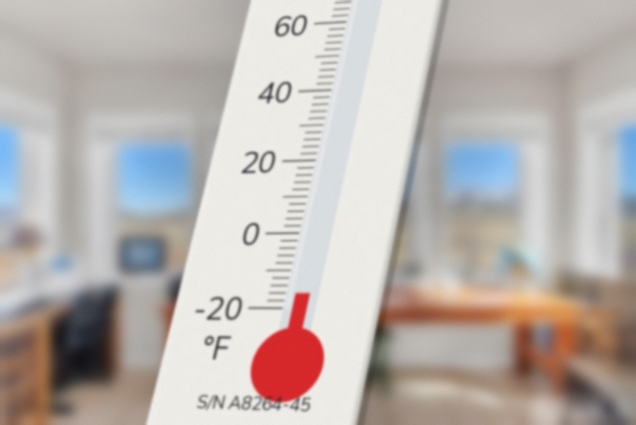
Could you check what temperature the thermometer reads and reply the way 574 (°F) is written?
-16 (°F)
